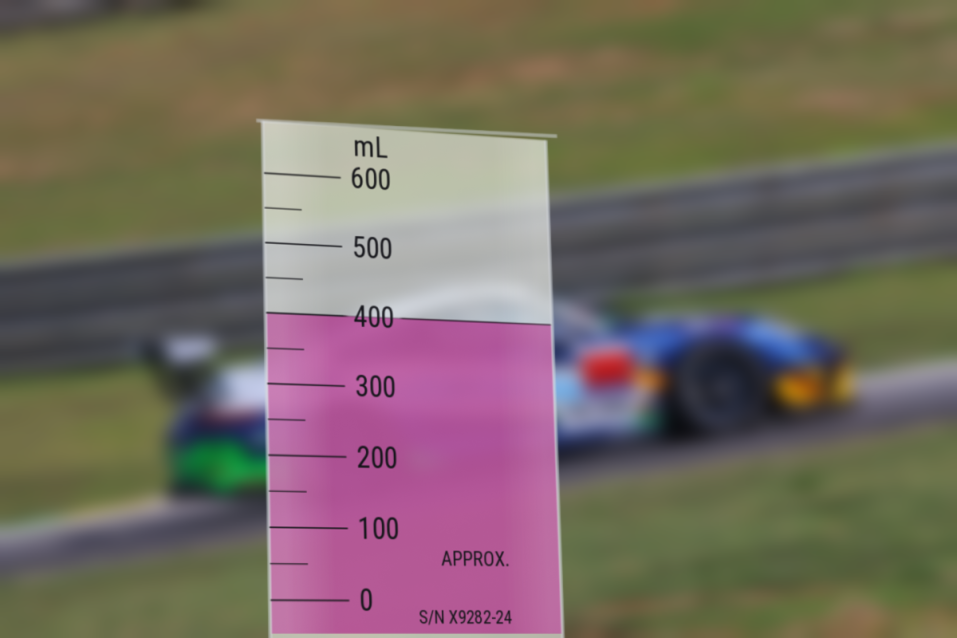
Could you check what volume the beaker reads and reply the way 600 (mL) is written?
400 (mL)
